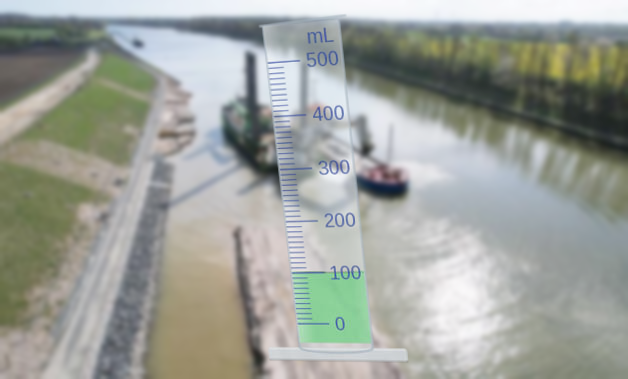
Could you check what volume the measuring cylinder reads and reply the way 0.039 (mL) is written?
100 (mL)
